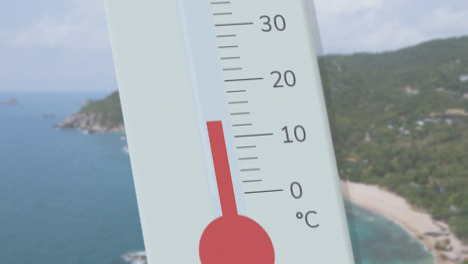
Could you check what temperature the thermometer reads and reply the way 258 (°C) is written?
13 (°C)
